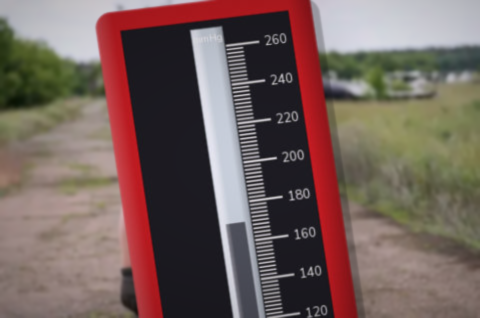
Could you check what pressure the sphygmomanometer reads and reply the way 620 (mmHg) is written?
170 (mmHg)
